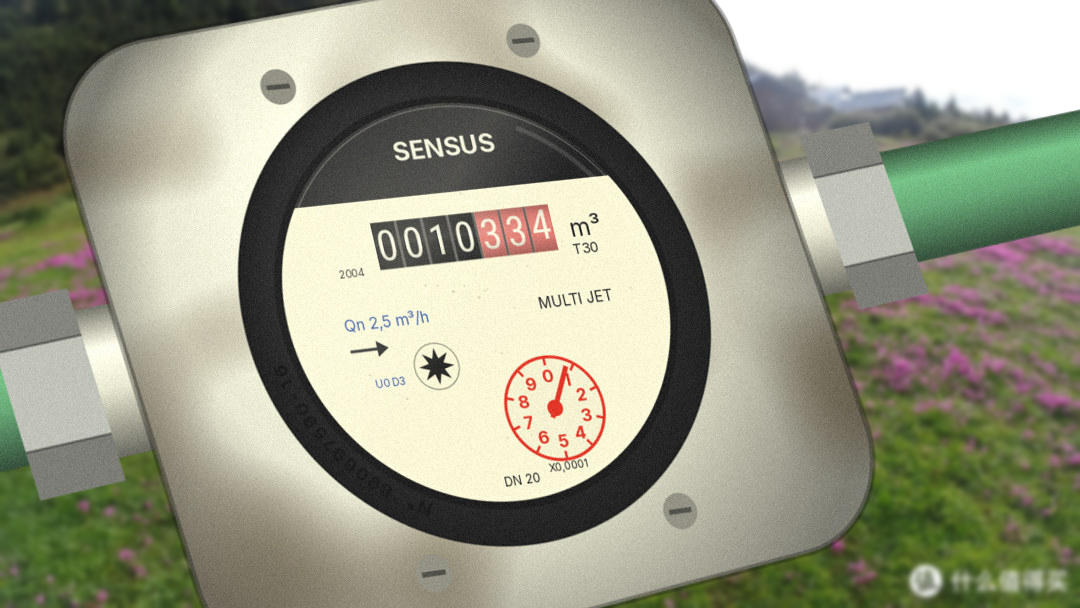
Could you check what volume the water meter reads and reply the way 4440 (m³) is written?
10.3340 (m³)
